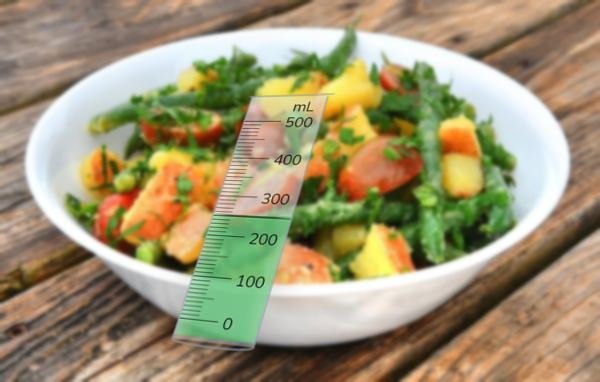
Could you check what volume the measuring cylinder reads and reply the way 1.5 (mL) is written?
250 (mL)
